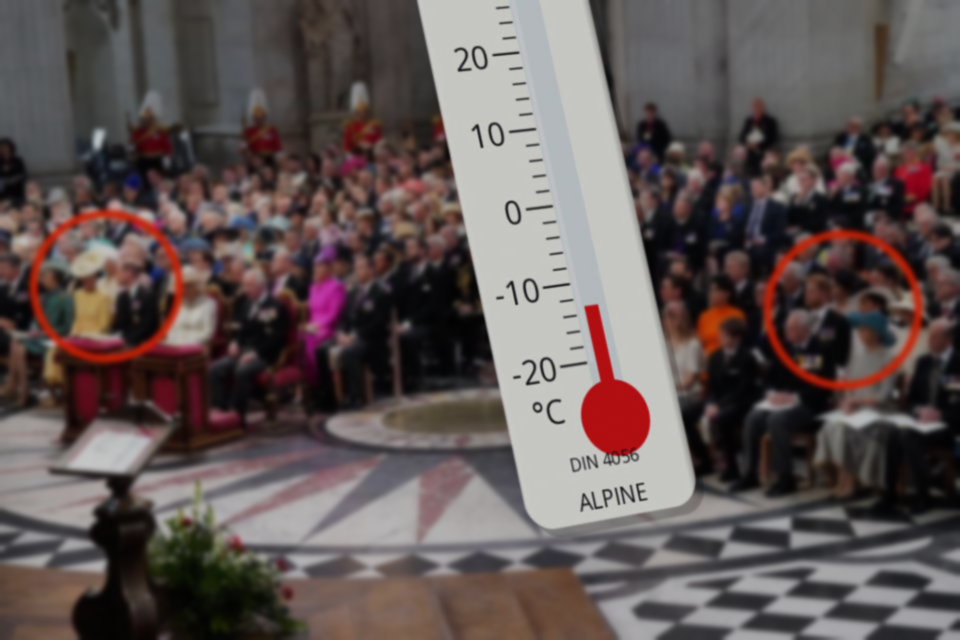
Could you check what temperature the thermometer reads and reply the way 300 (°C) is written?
-13 (°C)
